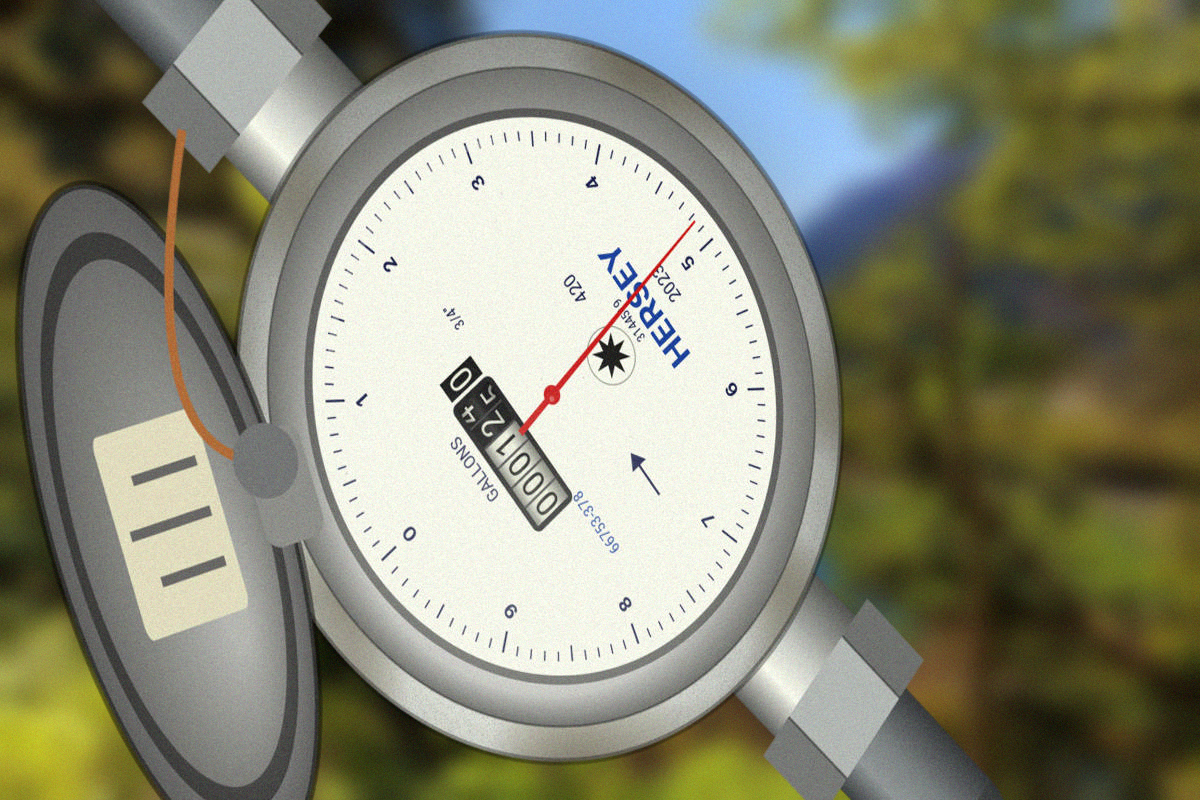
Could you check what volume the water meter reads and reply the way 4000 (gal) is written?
1244.8 (gal)
